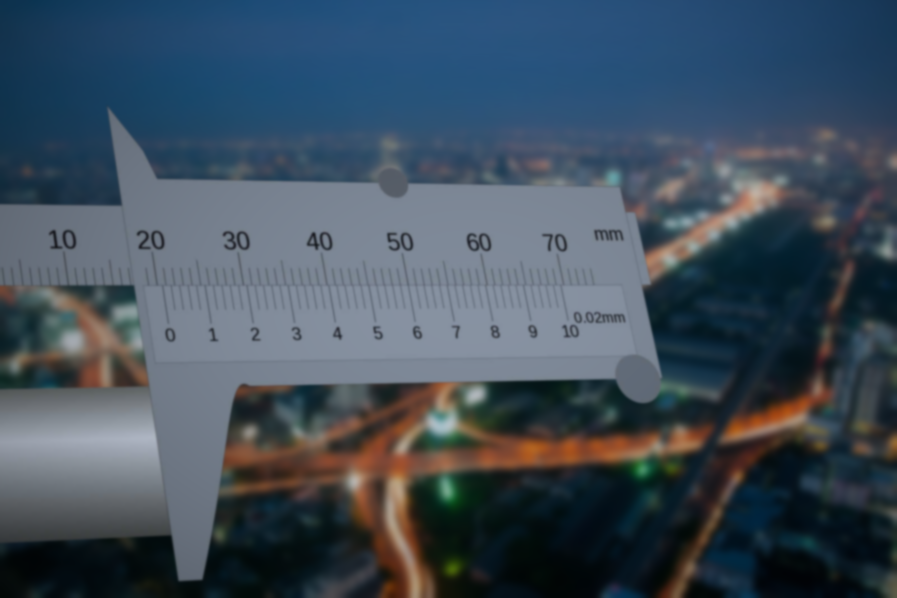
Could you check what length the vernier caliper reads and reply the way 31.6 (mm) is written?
20.6 (mm)
